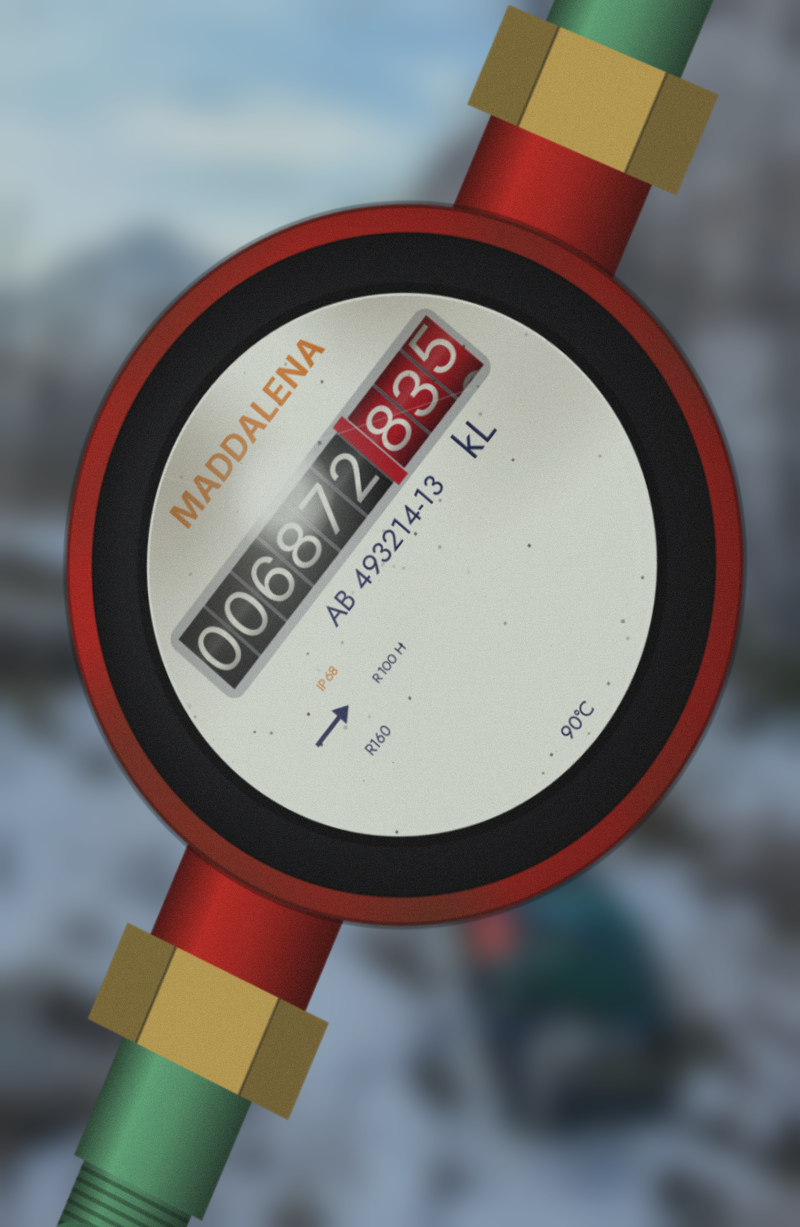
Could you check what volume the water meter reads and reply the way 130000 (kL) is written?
6872.835 (kL)
